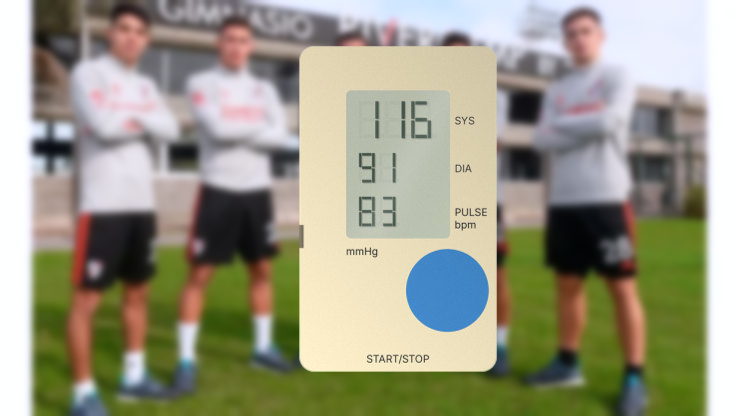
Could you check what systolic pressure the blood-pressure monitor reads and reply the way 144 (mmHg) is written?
116 (mmHg)
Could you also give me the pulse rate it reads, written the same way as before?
83 (bpm)
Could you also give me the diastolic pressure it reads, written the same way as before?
91 (mmHg)
